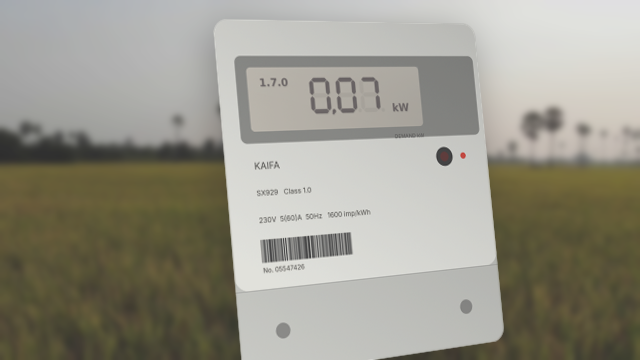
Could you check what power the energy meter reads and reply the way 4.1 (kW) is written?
0.07 (kW)
